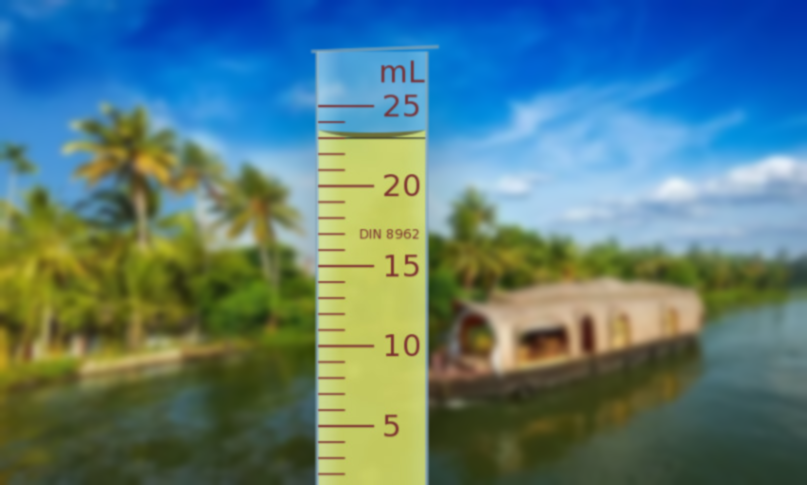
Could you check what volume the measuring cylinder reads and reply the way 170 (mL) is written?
23 (mL)
